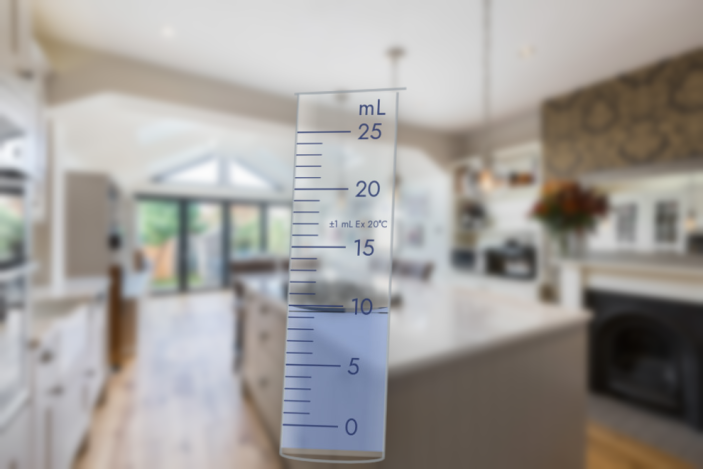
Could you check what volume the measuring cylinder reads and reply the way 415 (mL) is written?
9.5 (mL)
